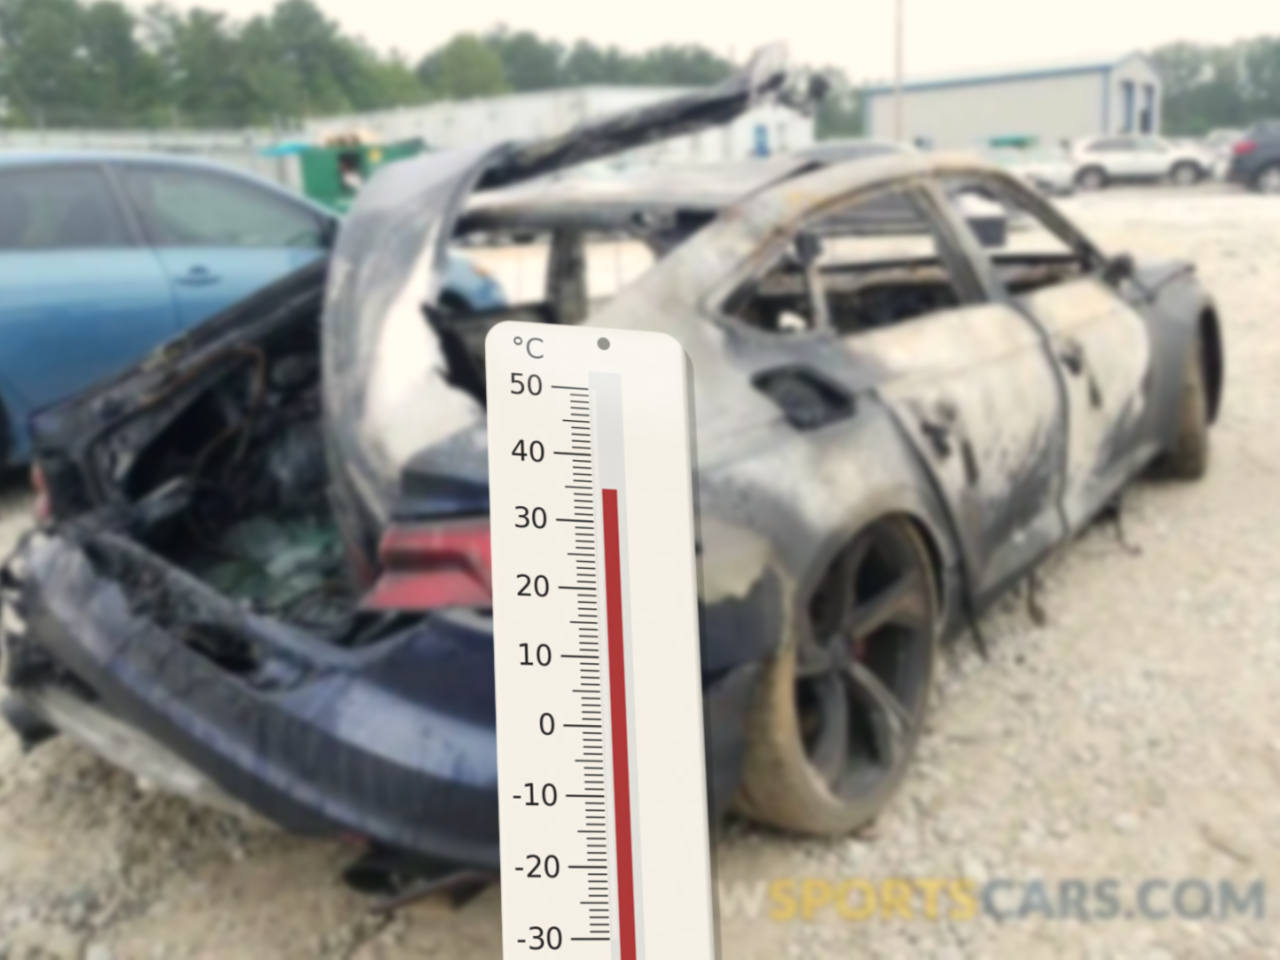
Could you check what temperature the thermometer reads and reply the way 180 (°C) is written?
35 (°C)
